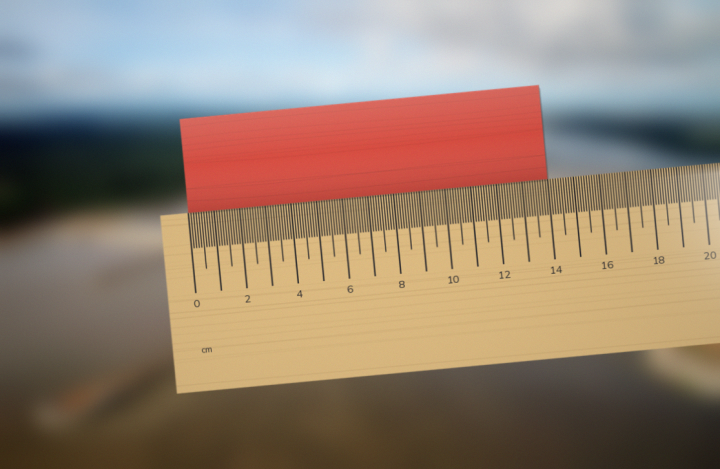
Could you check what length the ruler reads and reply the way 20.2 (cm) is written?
14 (cm)
